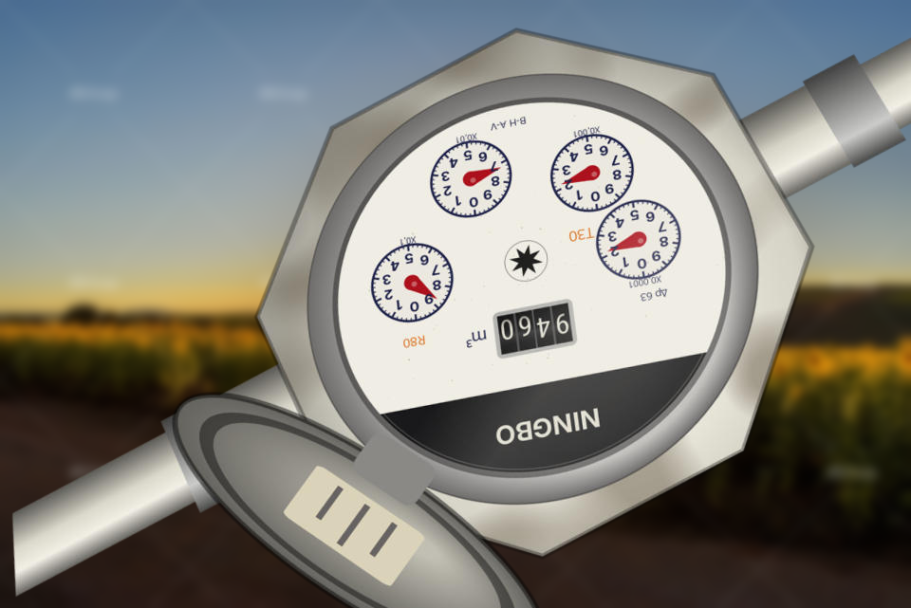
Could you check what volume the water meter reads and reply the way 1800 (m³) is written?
9459.8722 (m³)
